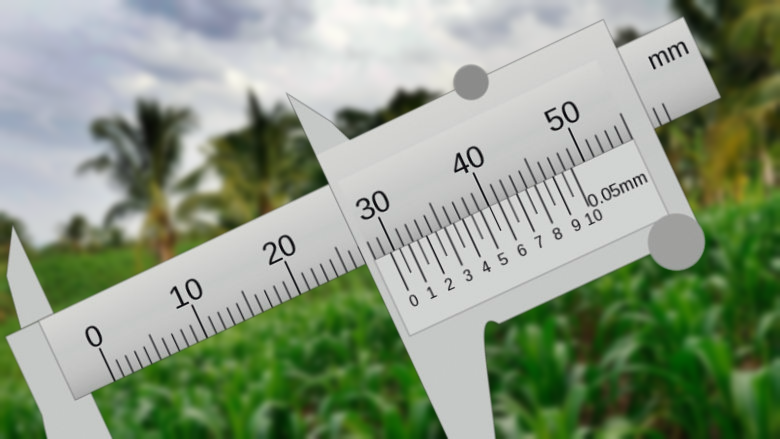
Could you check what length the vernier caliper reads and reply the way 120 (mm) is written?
29.6 (mm)
